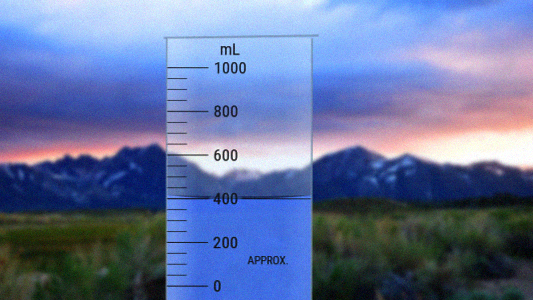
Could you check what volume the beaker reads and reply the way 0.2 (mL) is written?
400 (mL)
